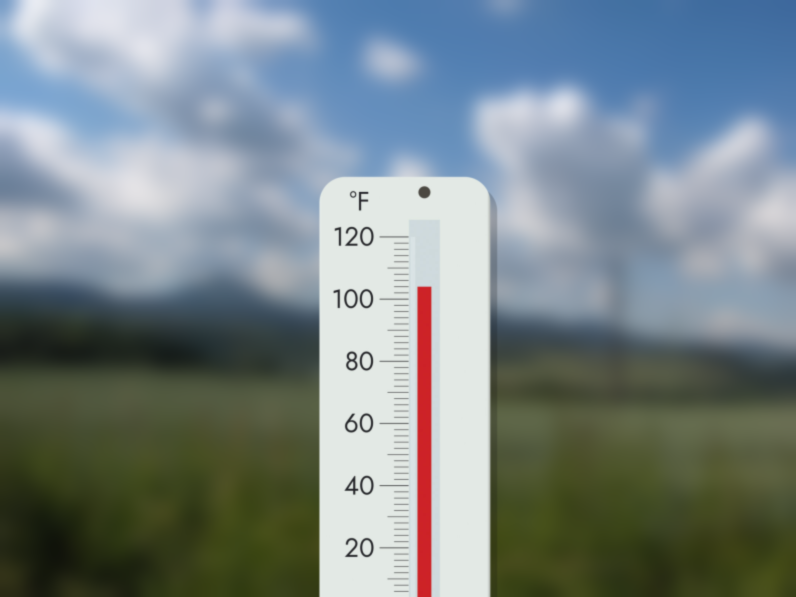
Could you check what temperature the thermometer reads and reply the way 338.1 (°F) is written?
104 (°F)
